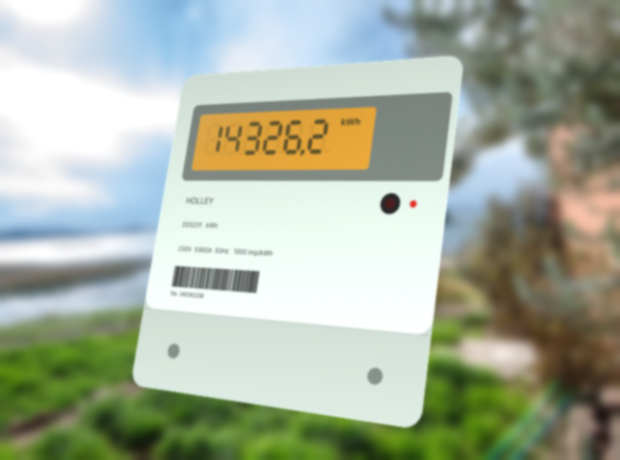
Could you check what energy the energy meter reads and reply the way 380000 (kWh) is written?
14326.2 (kWh)
